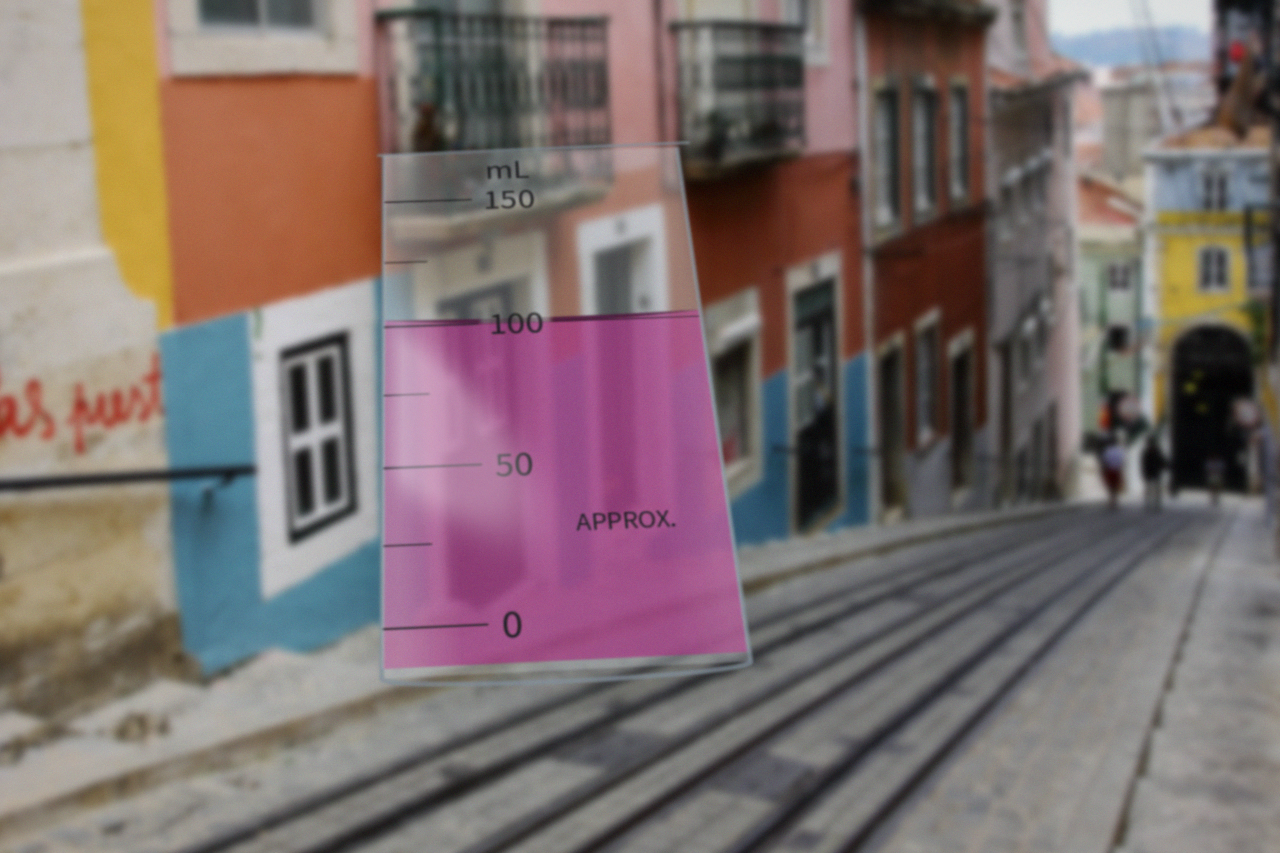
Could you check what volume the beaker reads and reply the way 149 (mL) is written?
100 (mL)
